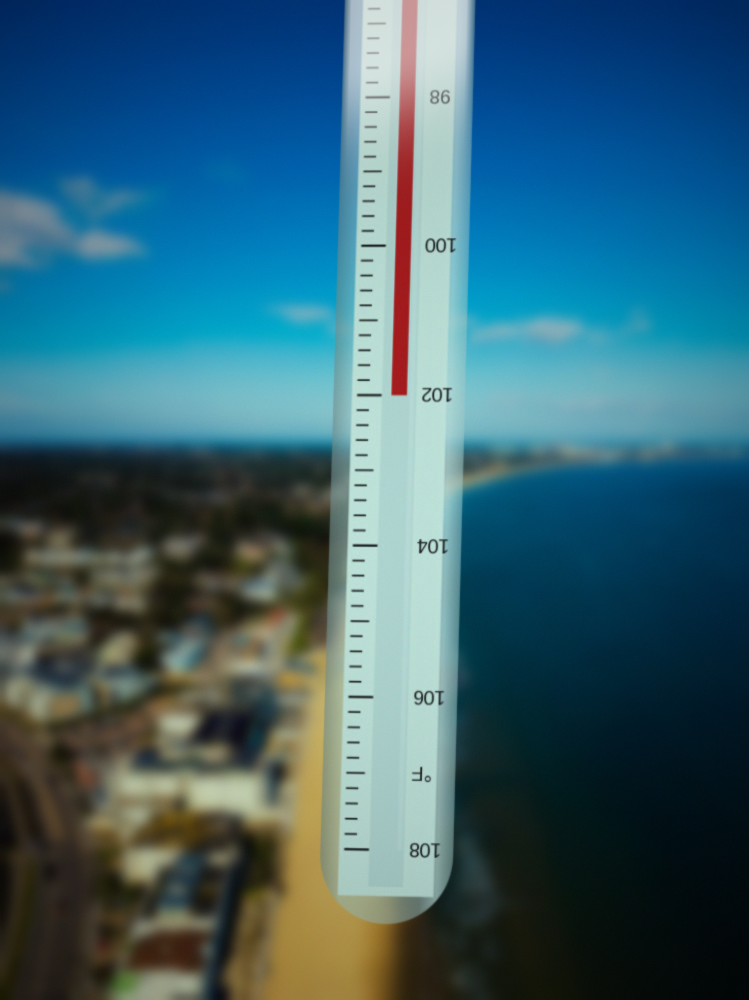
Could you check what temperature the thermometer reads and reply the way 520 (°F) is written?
102 (°F)
